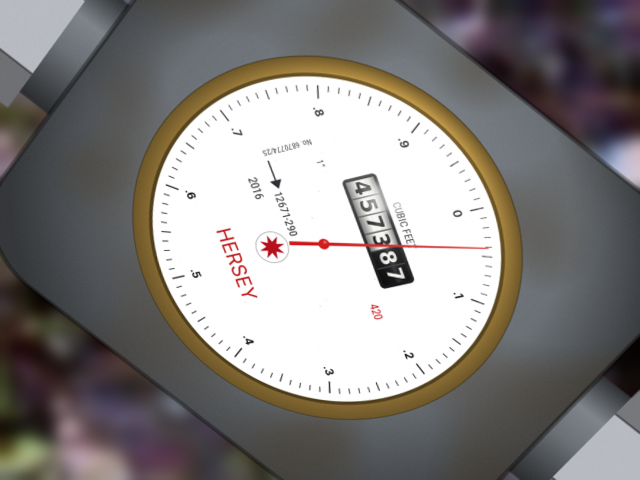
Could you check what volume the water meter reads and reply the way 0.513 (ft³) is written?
457387.04 (ft³)
